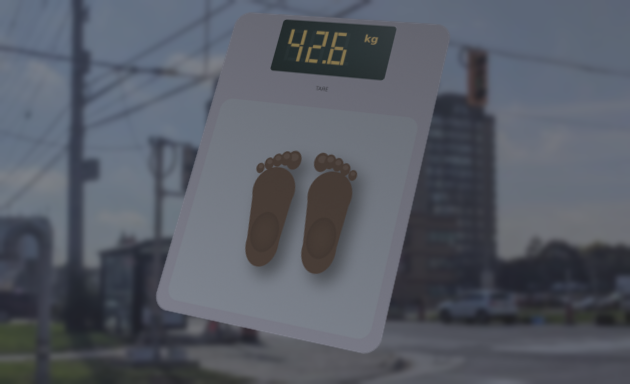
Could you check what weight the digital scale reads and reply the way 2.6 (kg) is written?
42.6 (kg)
